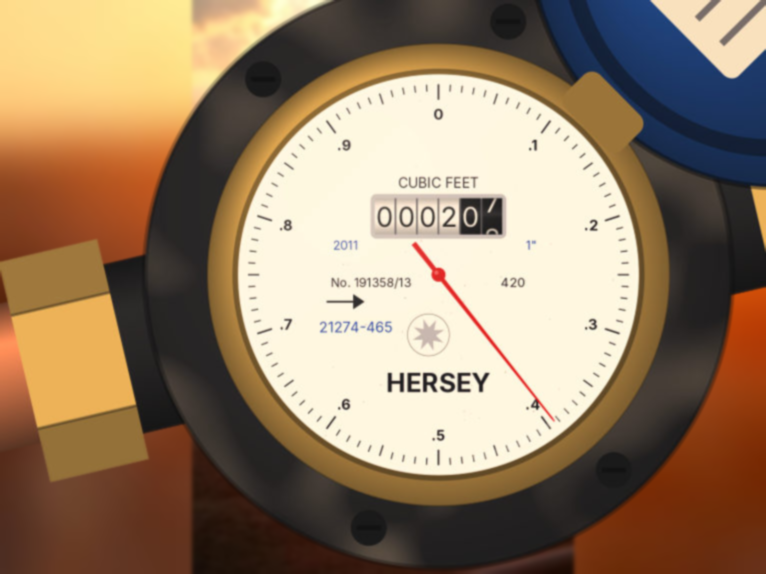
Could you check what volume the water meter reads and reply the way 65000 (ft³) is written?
207.39 (ft³)
